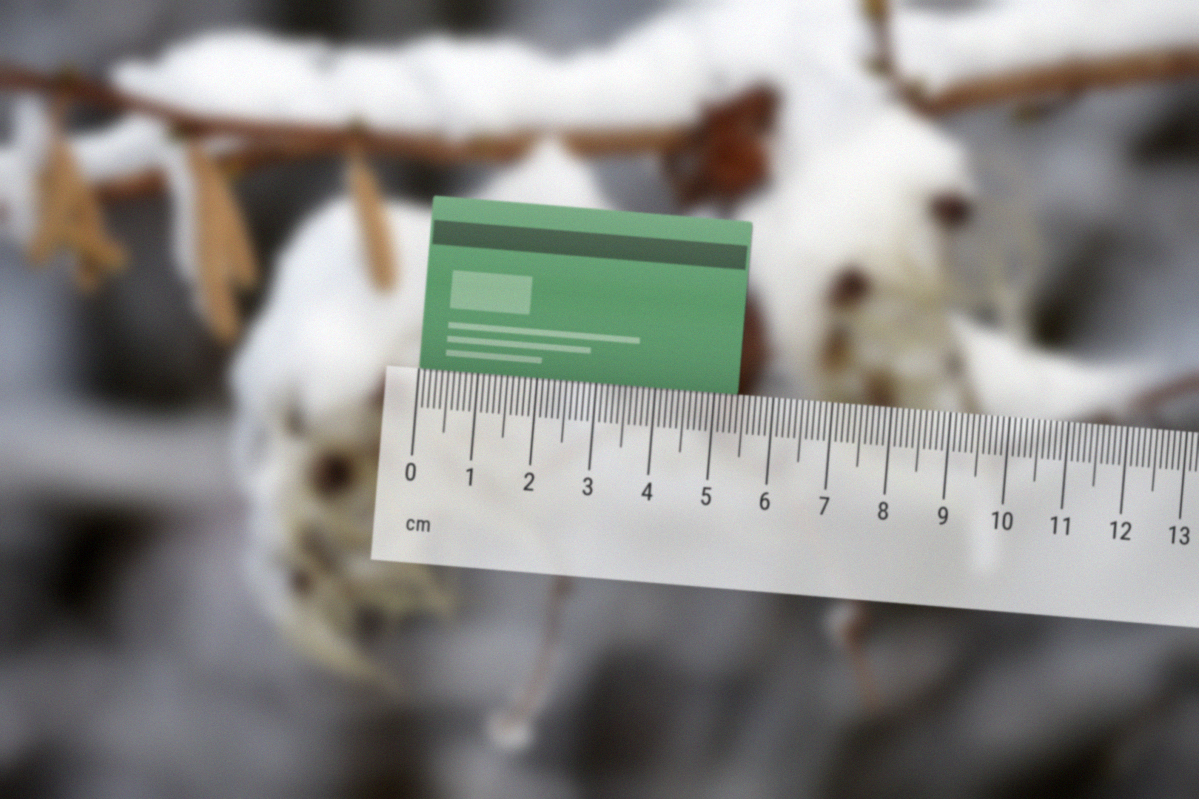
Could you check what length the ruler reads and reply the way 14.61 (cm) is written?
5.4 (cm)
